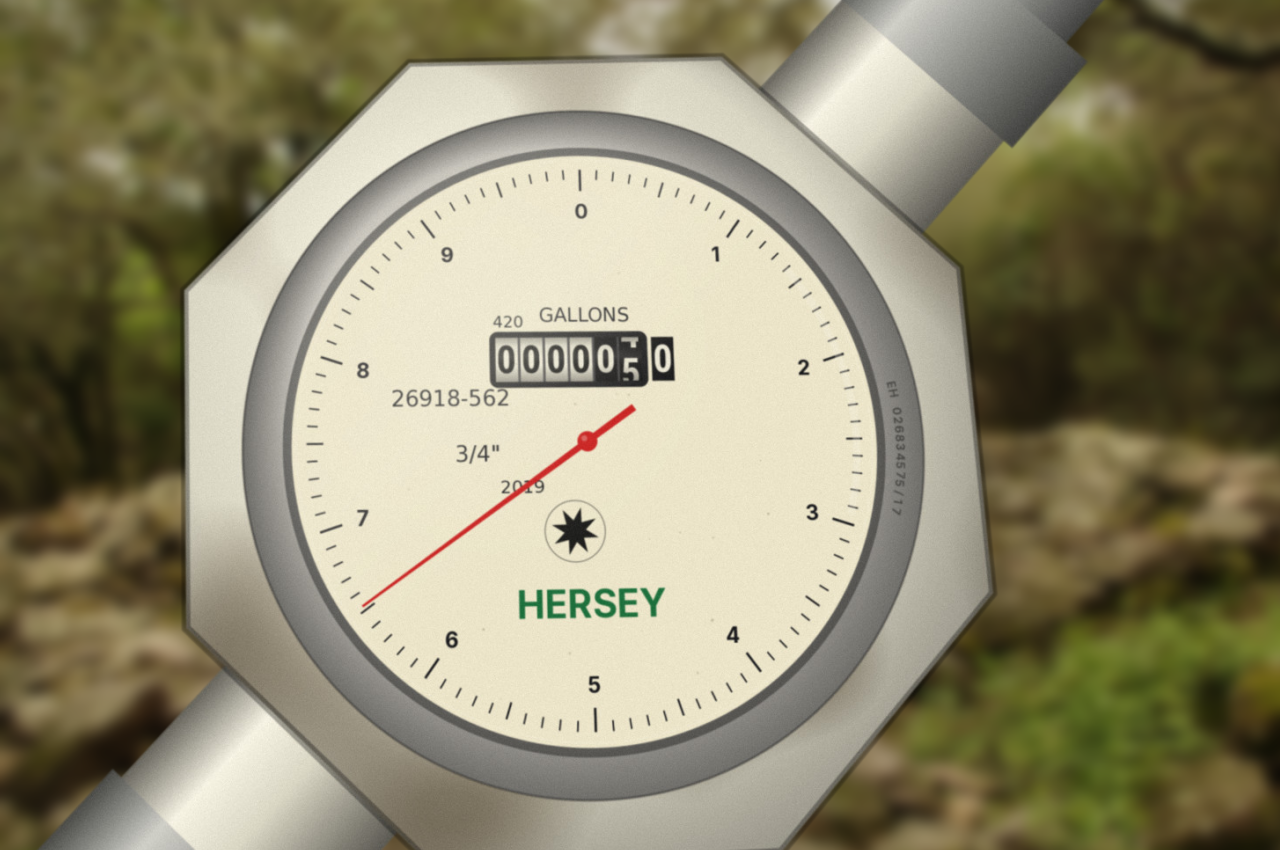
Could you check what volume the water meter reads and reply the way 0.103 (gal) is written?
46.5 (gal)
